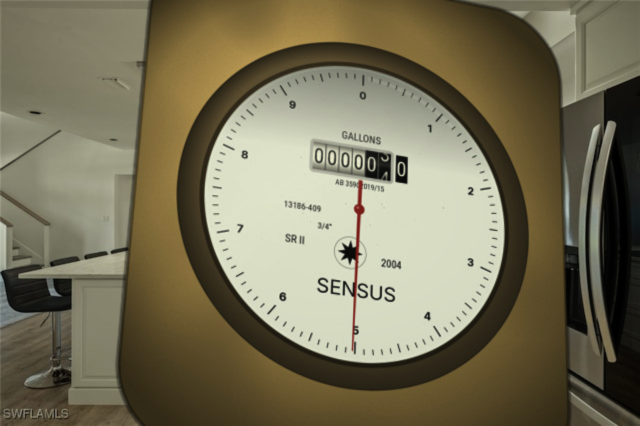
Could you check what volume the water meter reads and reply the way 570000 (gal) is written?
35.0 (gal)
